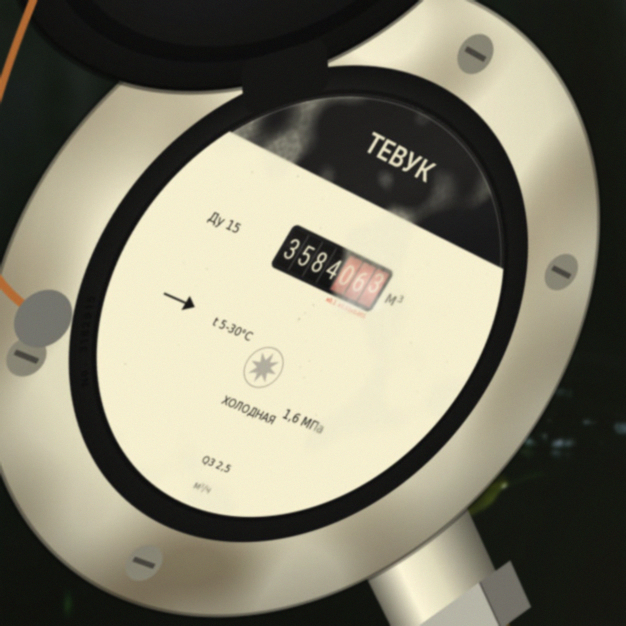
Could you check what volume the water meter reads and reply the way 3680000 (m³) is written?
3584.063 (m³)
